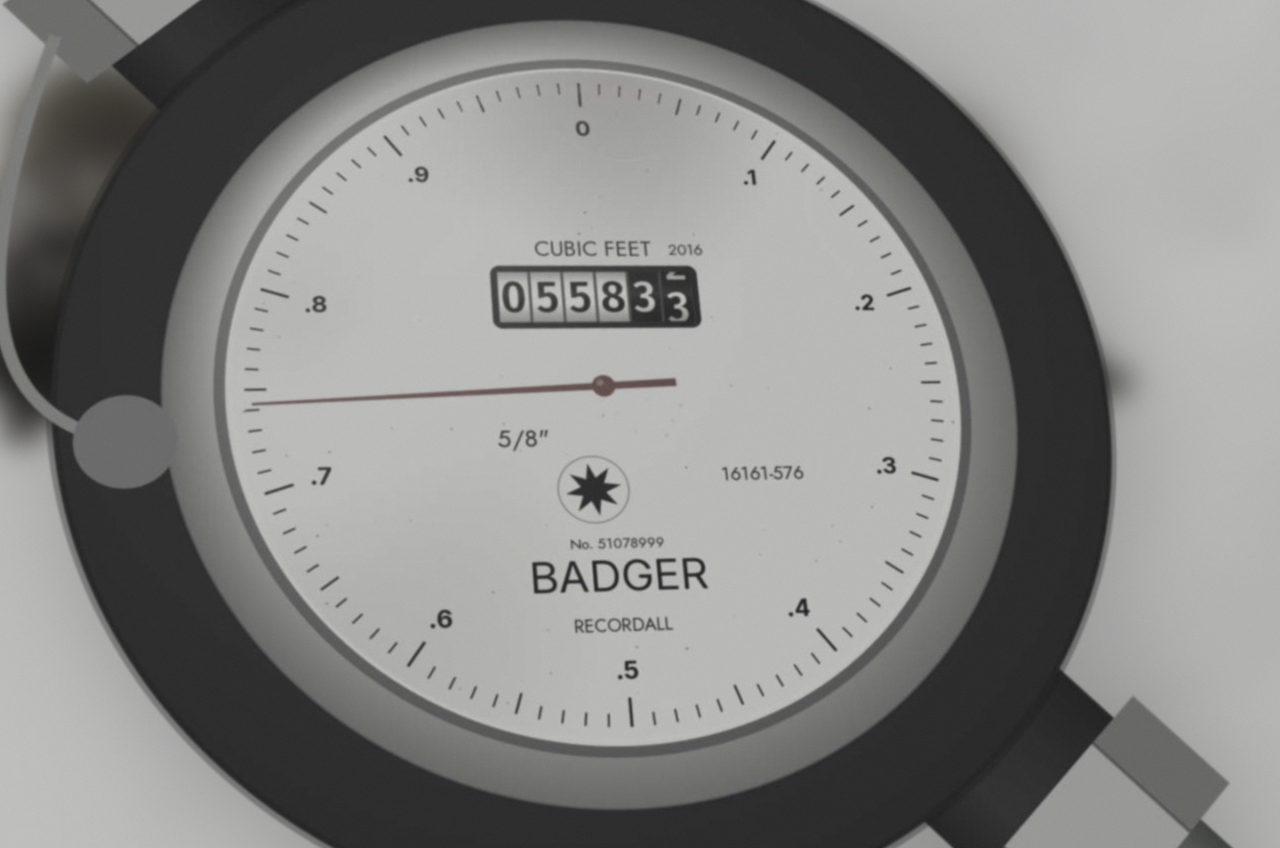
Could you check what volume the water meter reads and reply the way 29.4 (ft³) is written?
55832.74 (ft³)
